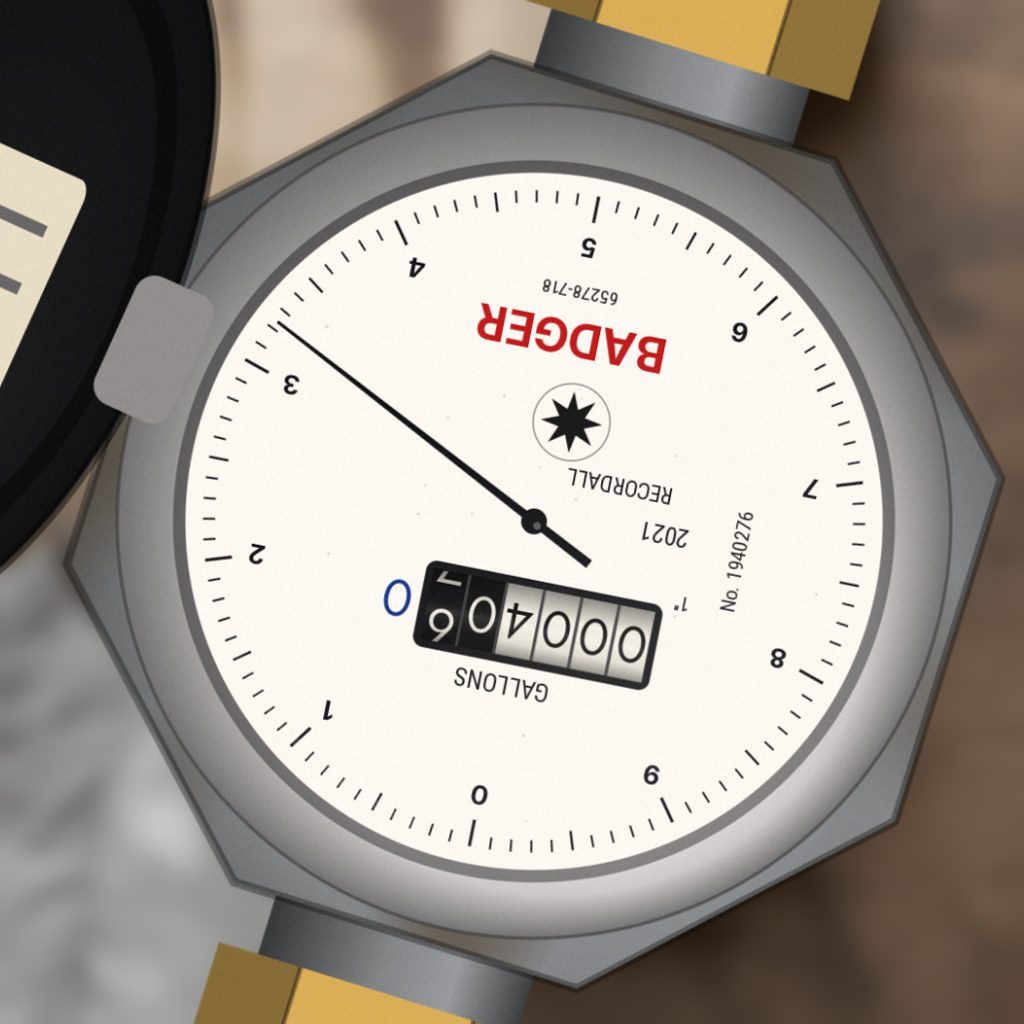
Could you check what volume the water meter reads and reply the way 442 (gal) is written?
4063.2 (gal)
